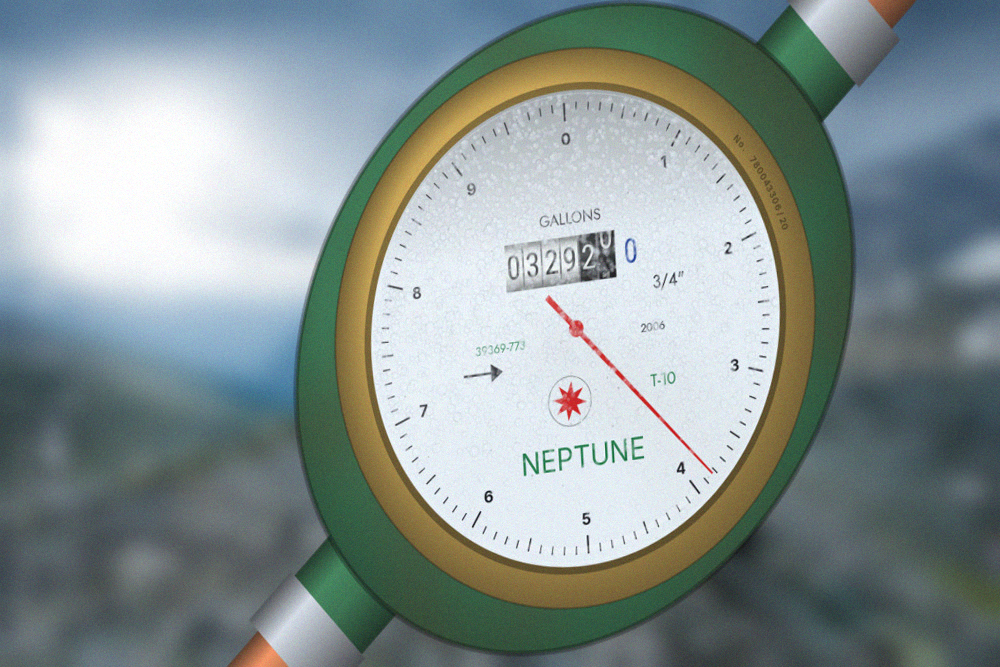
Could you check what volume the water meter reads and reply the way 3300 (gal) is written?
329203.8 (gal)
